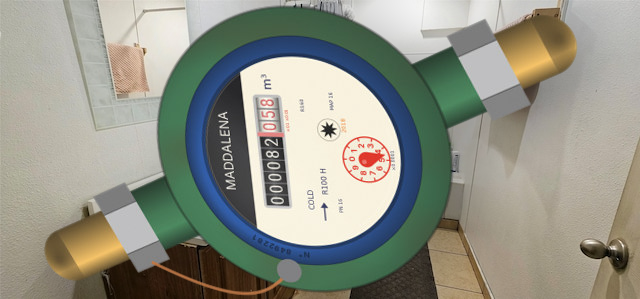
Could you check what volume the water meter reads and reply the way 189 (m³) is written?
82.0584 (m³)
